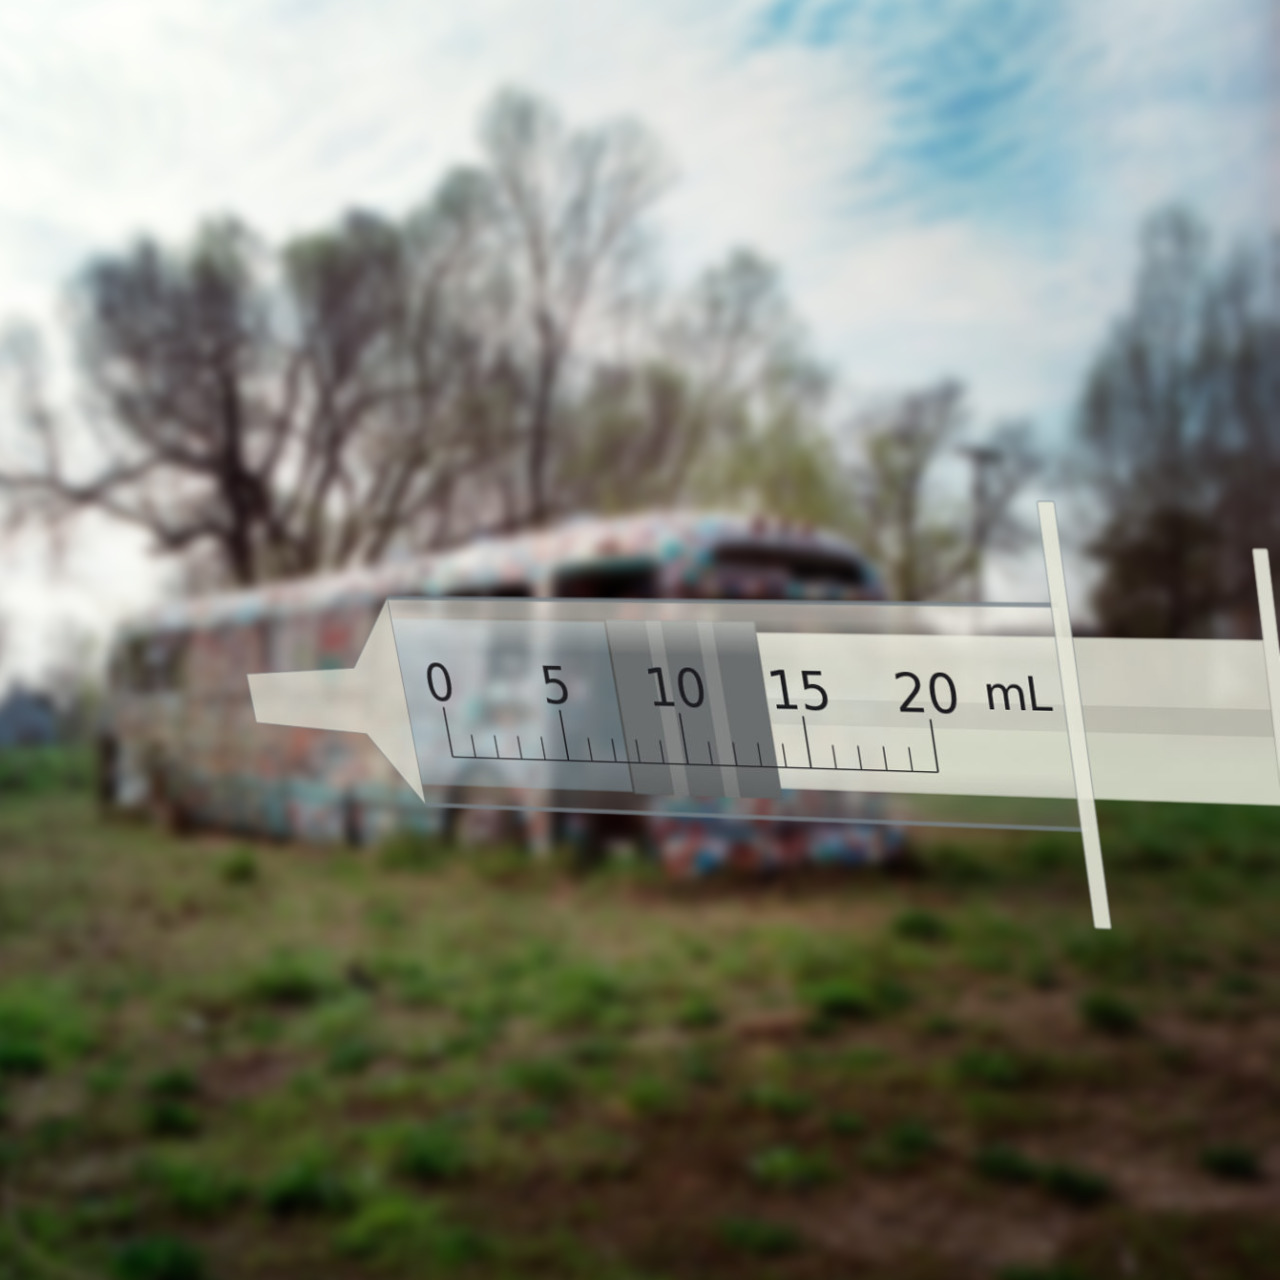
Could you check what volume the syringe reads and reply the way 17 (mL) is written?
7.5 (mL)
